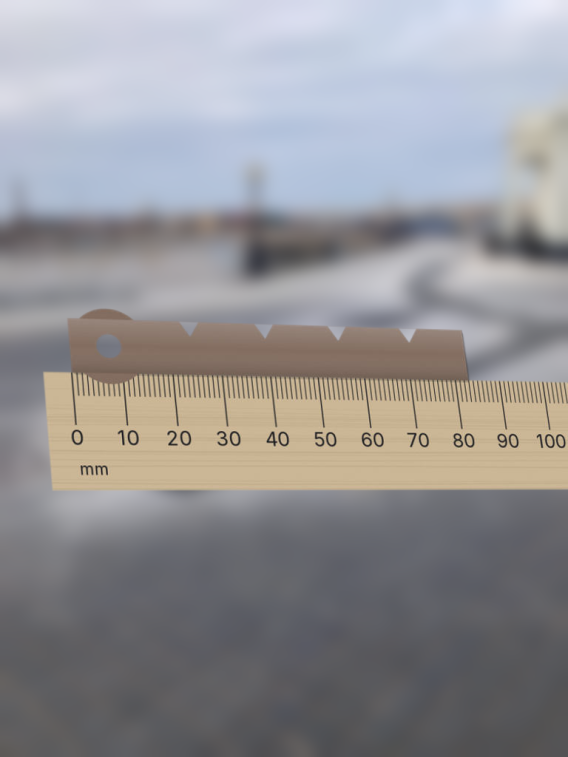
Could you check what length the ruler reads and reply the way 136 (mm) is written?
83 (mm)
